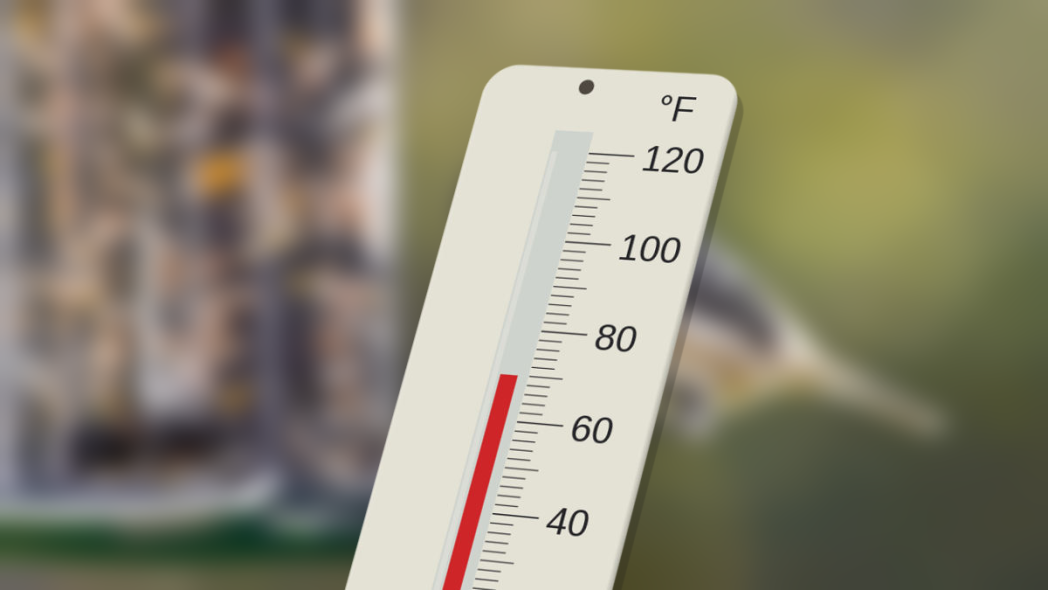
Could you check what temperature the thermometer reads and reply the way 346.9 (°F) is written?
70 (°F)
